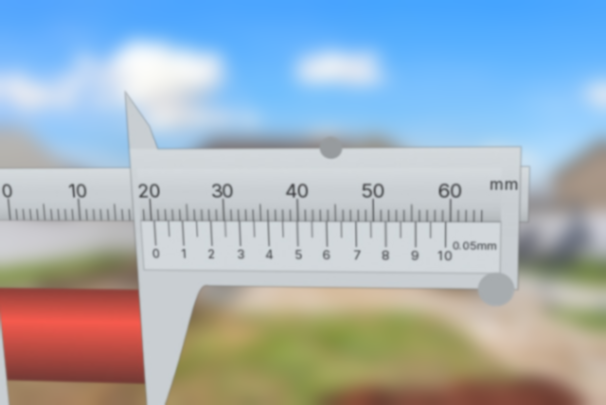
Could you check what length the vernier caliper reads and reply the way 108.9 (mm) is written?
20.4 (mm)
